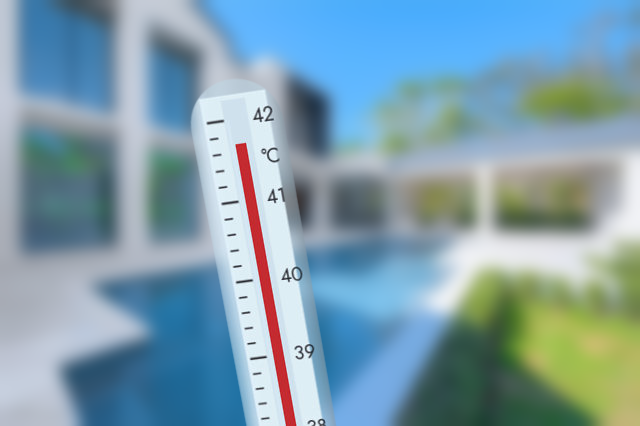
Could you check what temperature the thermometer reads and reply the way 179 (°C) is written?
41.7 (°C)
